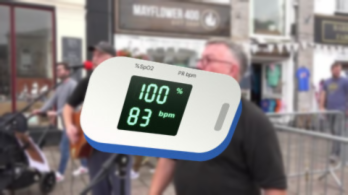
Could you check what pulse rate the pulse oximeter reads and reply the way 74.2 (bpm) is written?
83 (bpm)
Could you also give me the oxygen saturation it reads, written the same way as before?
100 (%)
